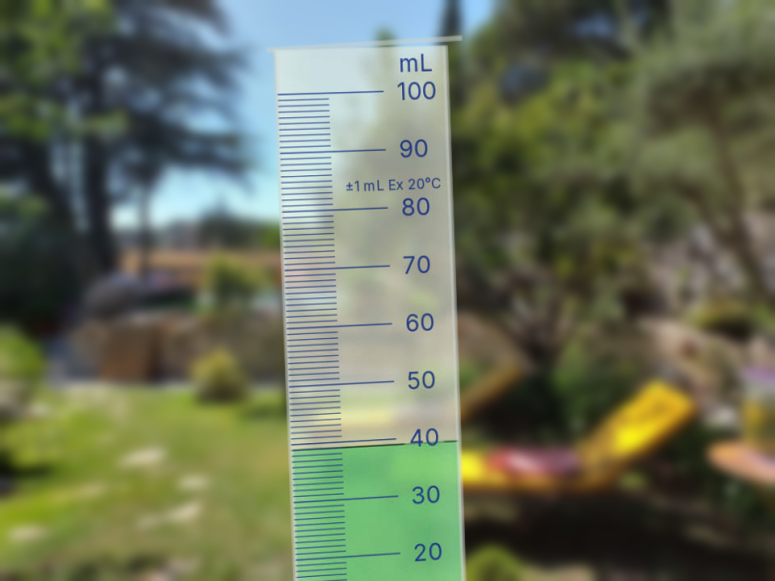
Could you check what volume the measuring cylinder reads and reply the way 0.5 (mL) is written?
39 (mL)
